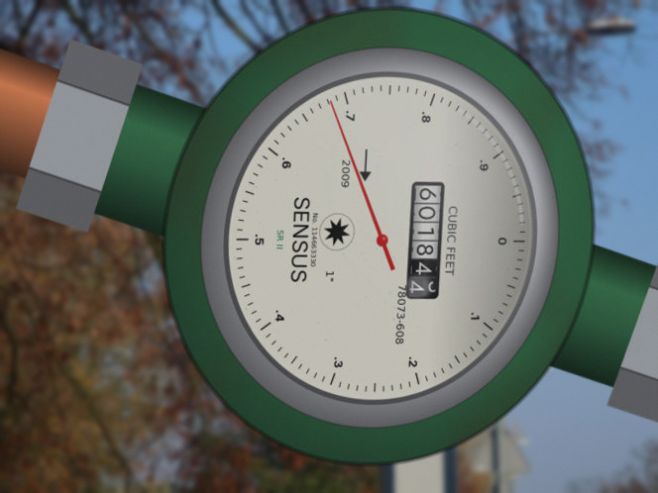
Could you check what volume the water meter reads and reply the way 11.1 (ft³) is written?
601843.68 (ft³)
